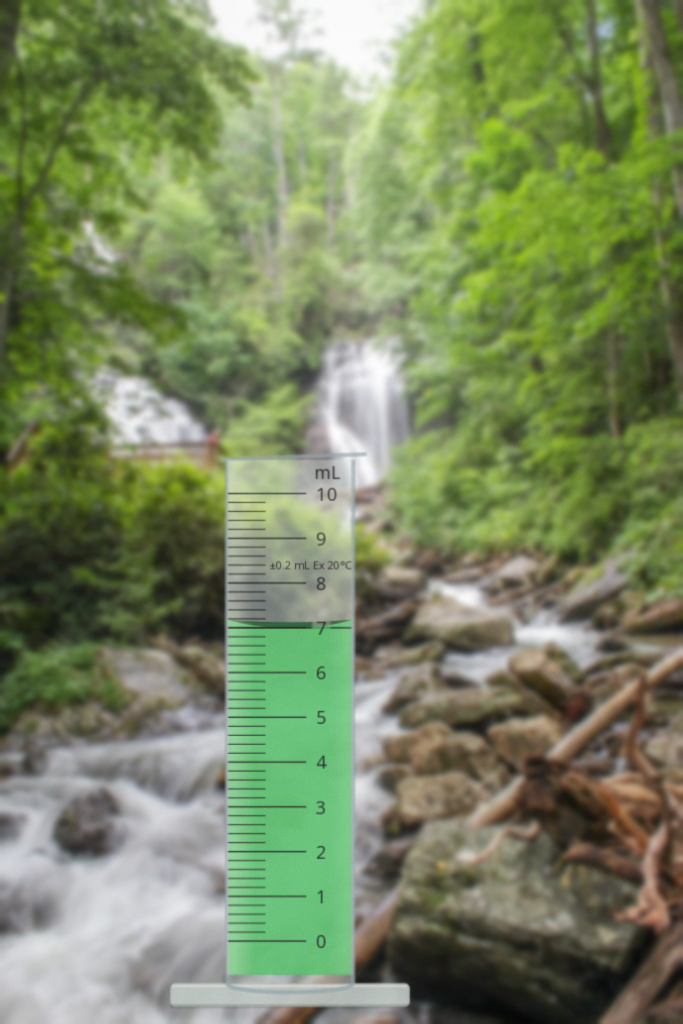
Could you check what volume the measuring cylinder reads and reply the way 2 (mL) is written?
7 (mL)
